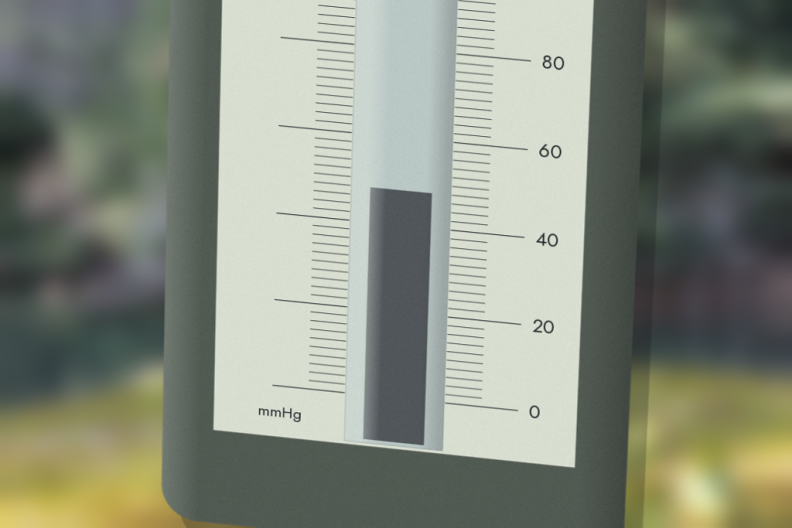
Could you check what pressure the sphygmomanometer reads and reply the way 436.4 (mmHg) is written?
48 (mmHg)
